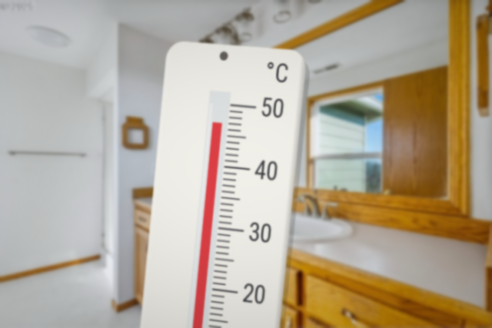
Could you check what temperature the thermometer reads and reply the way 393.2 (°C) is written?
47 (°C)
